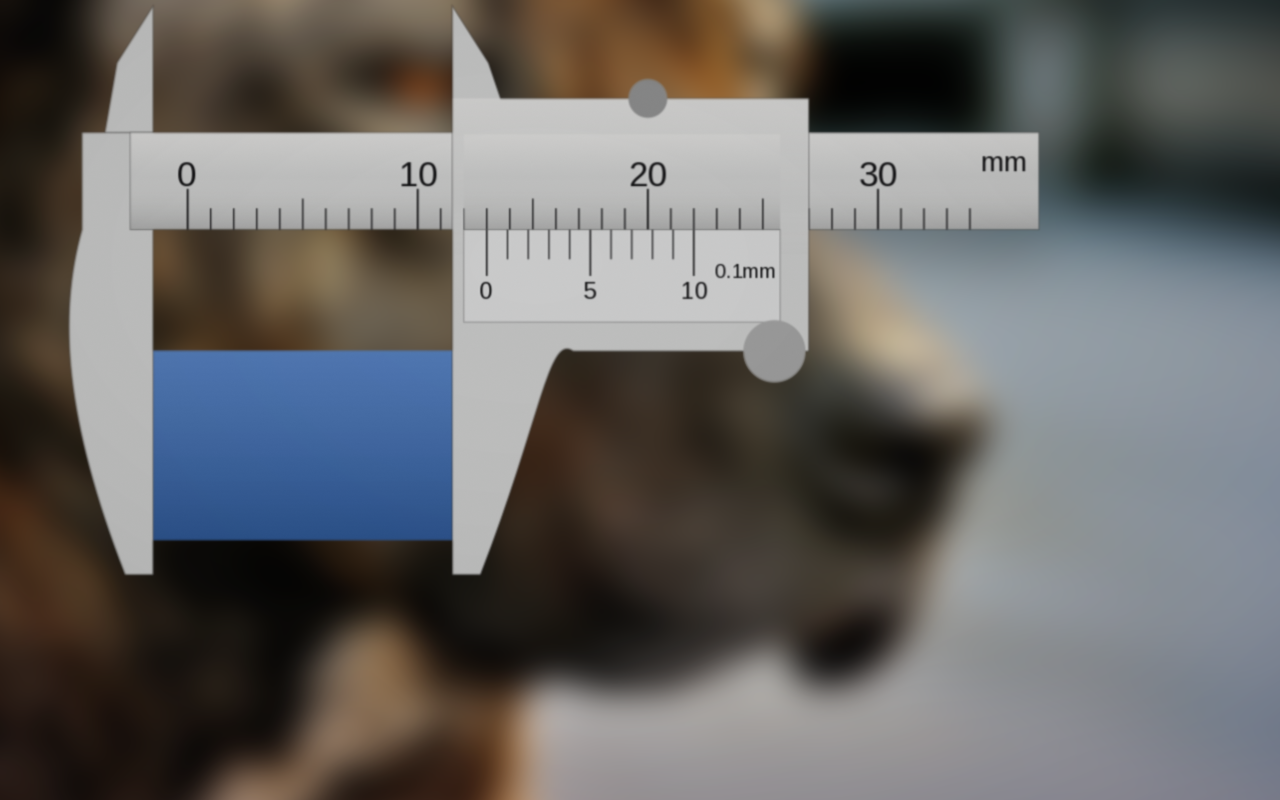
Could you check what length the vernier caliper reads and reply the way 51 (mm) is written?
13.0 (mm)
